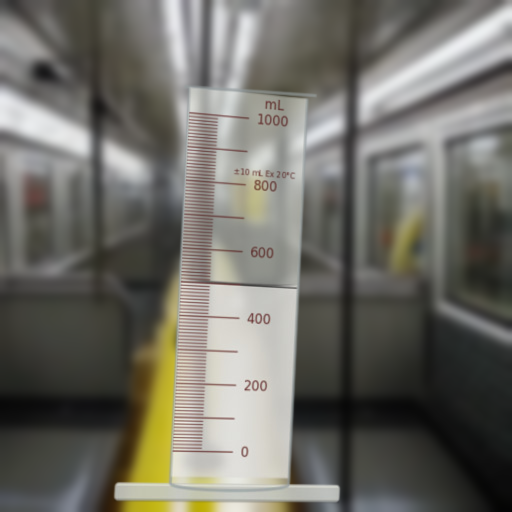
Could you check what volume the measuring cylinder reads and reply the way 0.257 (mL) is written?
500 (mL)
